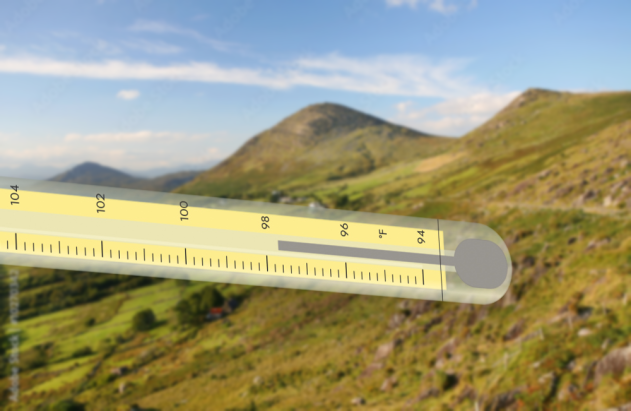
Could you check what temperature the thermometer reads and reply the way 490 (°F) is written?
97.7 (°F)
